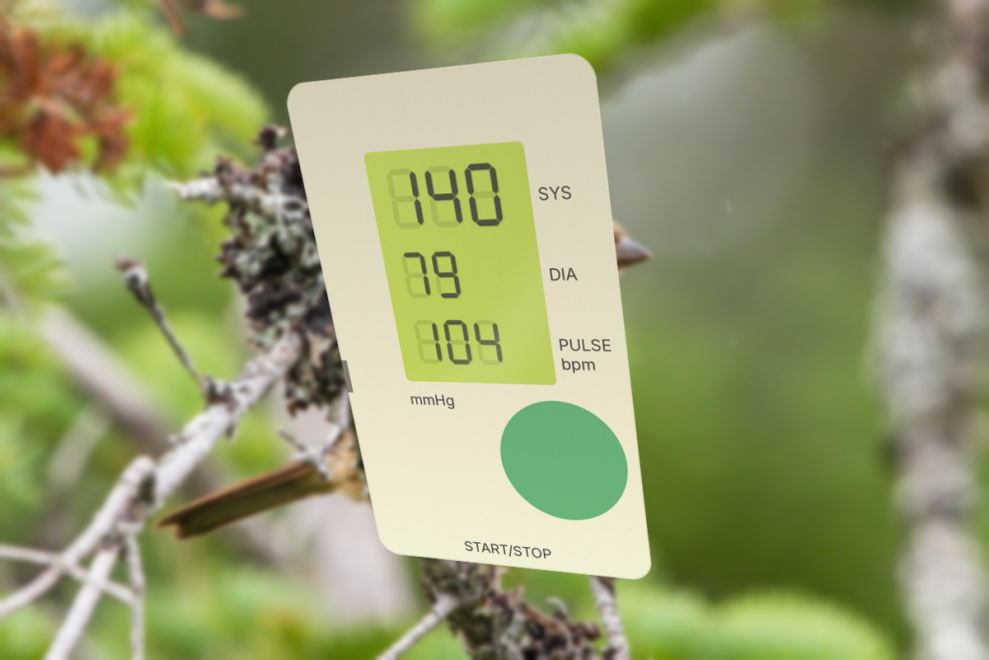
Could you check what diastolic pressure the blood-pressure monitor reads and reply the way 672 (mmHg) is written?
79 (mmHg)
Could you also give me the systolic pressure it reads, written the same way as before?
140 (mmHg)
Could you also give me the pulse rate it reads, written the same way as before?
104 (bpm)
